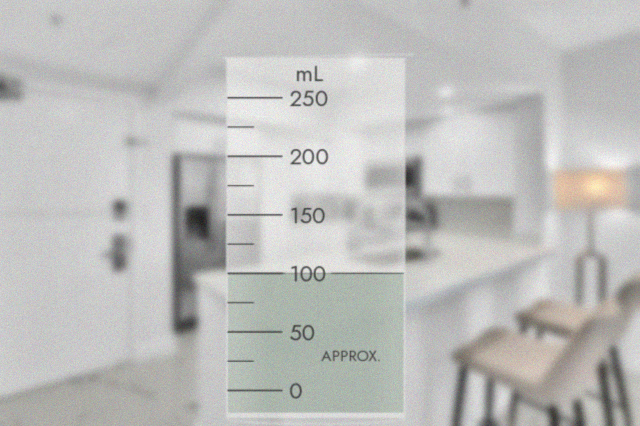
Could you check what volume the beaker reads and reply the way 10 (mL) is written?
100 (mL)
